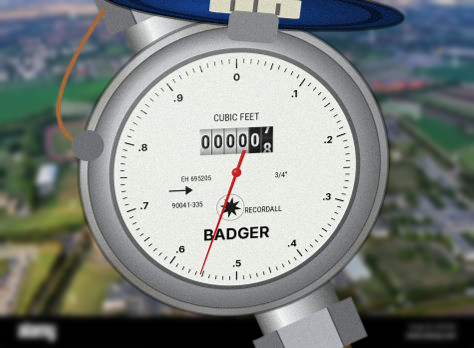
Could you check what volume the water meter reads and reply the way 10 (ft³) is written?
7.55 (ft³)
